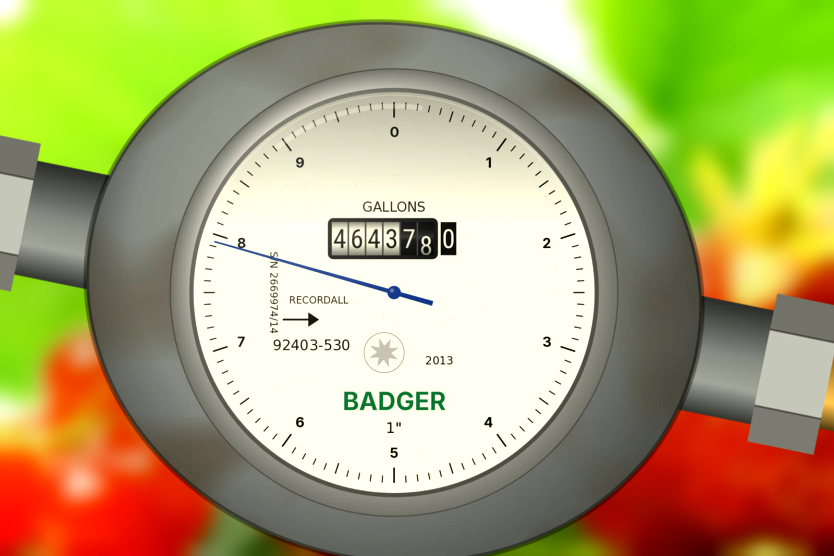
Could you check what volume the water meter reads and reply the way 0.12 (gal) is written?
4643777.9 (gal)
